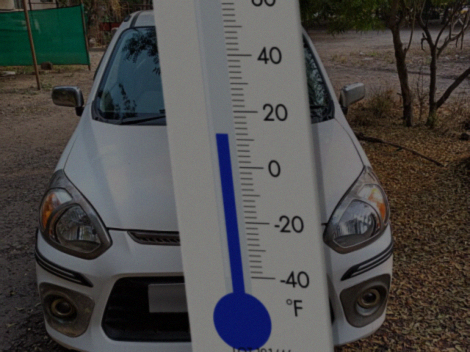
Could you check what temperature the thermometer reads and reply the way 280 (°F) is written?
12 (°F)
